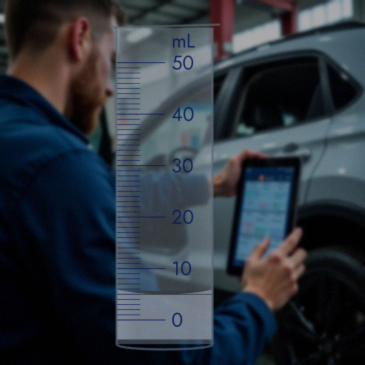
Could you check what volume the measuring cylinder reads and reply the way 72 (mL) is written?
5 (mL)
